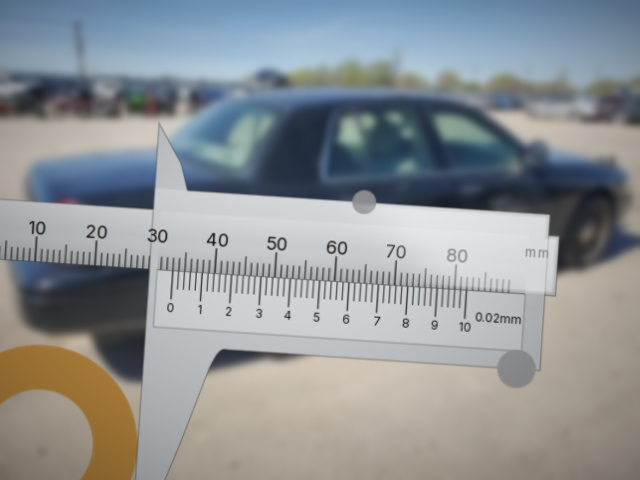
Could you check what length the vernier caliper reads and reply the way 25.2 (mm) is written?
33.0 (mm)
